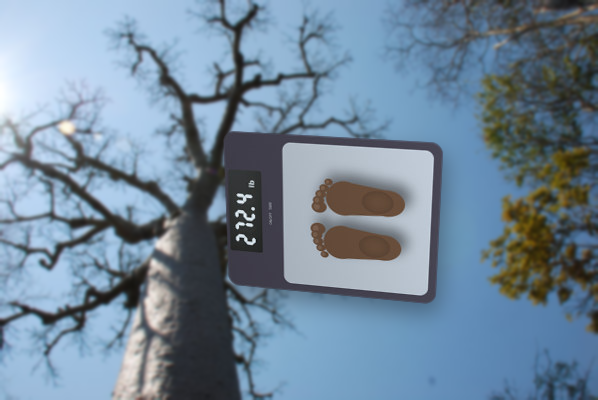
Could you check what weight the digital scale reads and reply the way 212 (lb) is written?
272.4 (lb)
